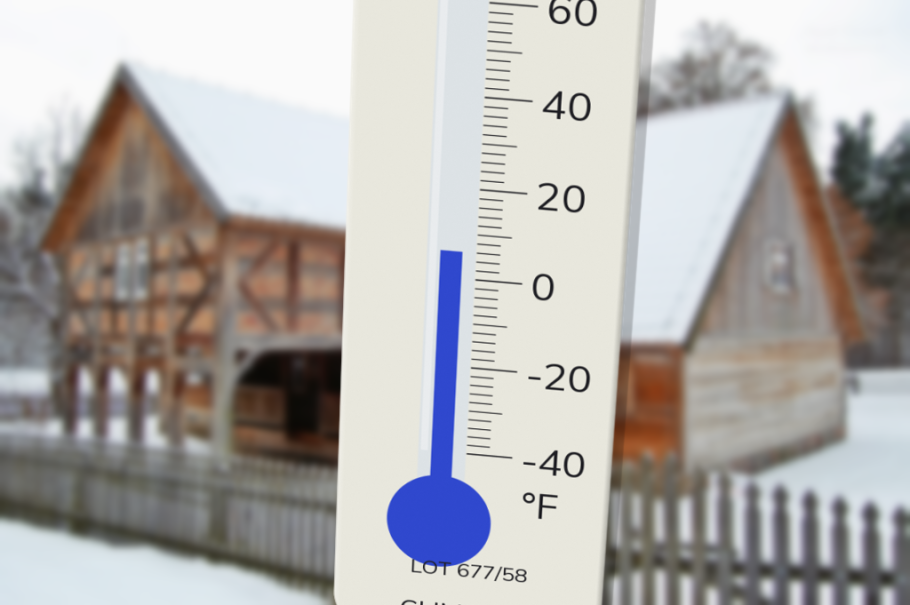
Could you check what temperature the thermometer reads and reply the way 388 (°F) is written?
6 (°F)
